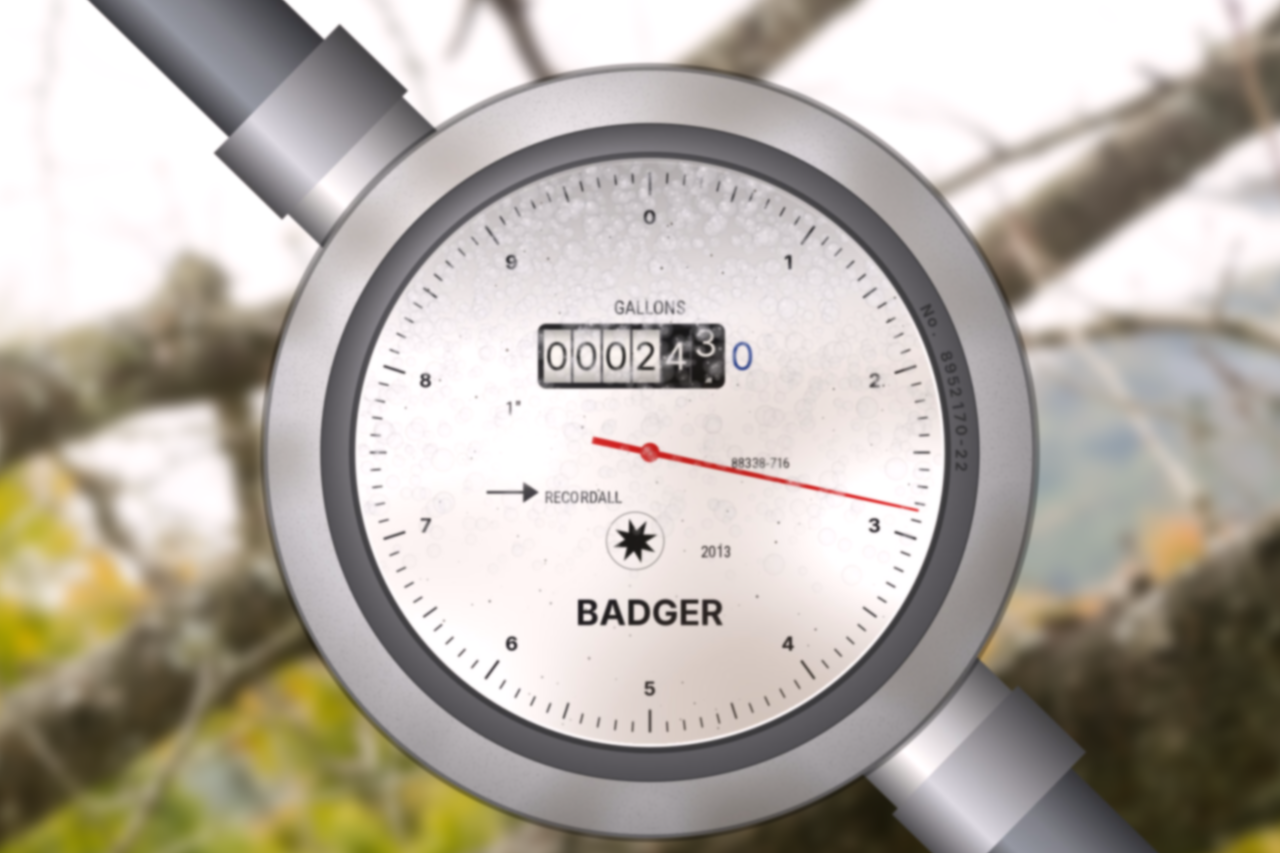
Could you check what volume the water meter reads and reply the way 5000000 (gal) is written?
2432.8 (gal)
